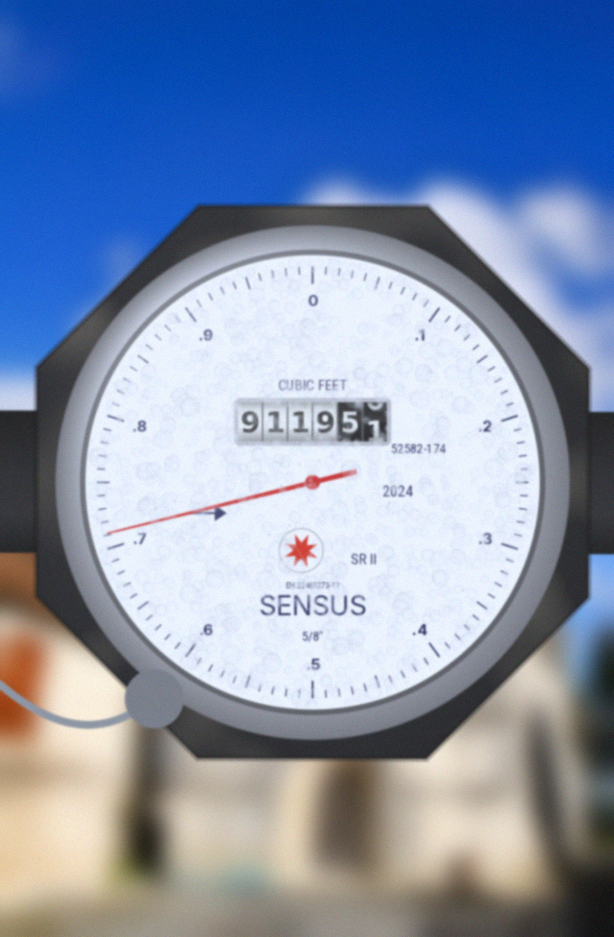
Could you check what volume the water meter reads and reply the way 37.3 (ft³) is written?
911950.71 (ft³)
